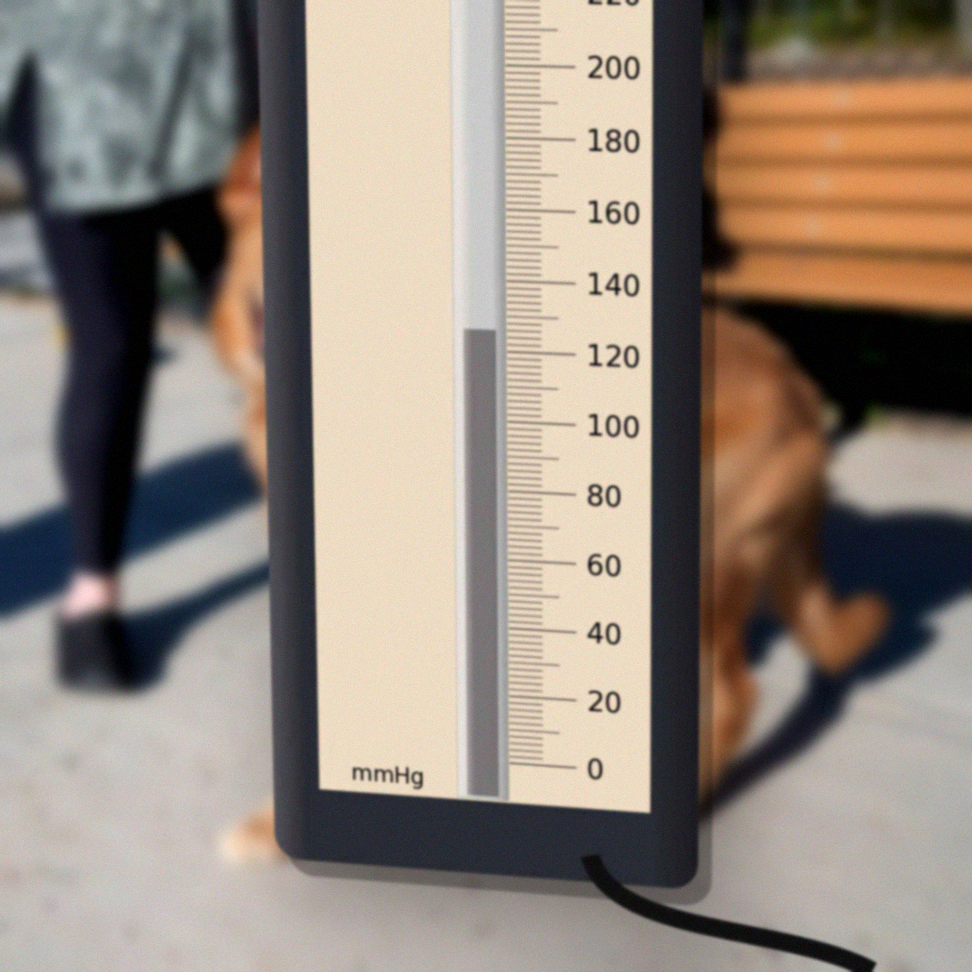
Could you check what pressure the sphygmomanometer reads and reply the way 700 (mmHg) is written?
126 (mmHg)
